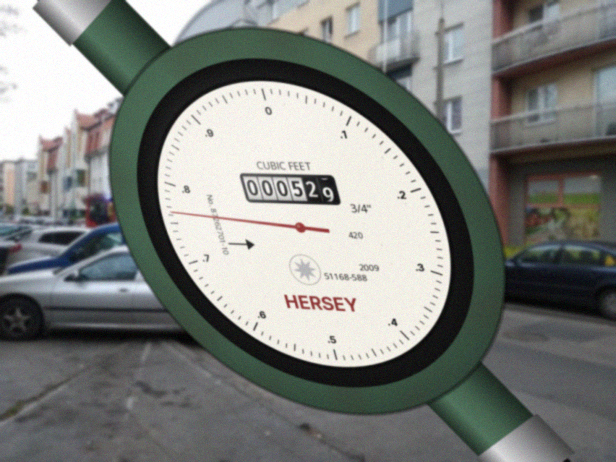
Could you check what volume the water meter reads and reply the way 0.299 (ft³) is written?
528.76 (ft³)
